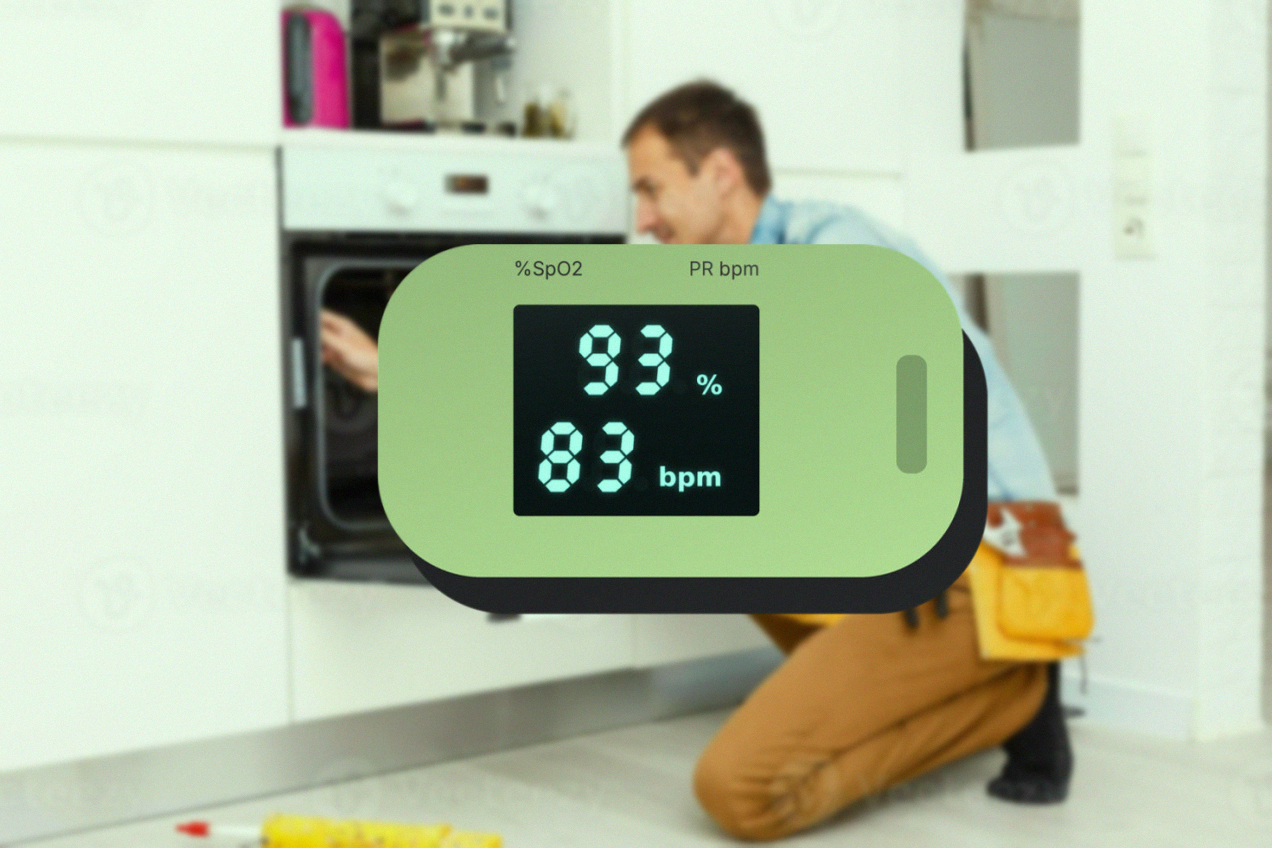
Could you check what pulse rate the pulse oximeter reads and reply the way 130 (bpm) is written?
83 (bpm)
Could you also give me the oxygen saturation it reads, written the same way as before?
93 (%)
